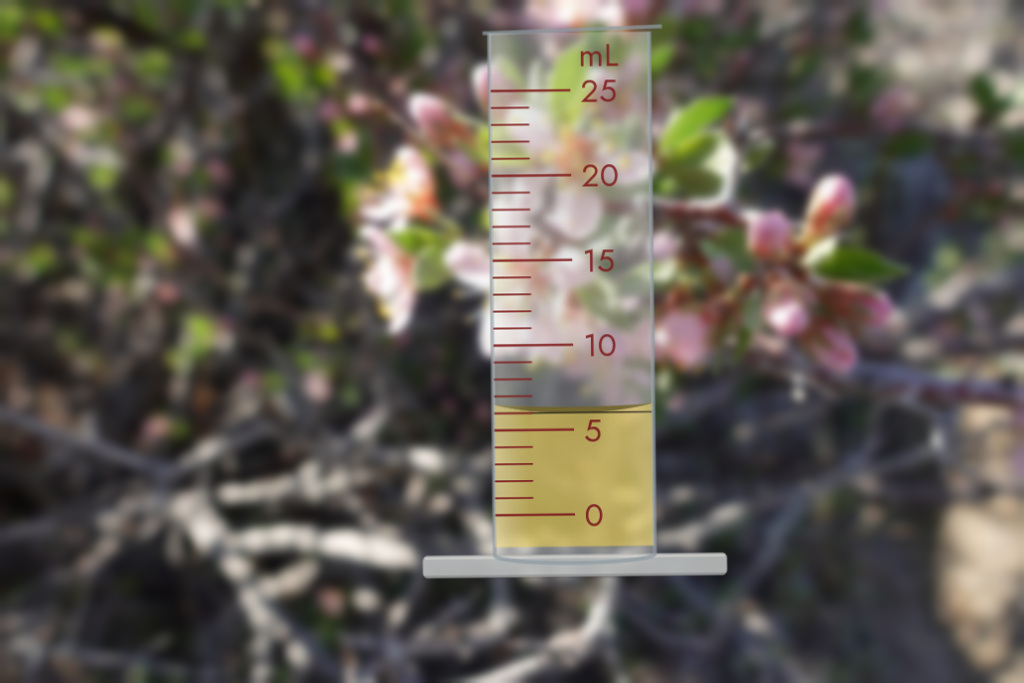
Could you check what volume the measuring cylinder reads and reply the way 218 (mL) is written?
6 (mL)
